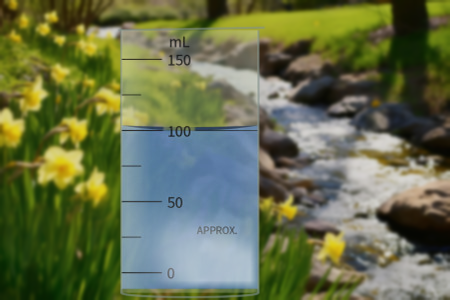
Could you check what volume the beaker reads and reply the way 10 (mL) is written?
100 (mL)
